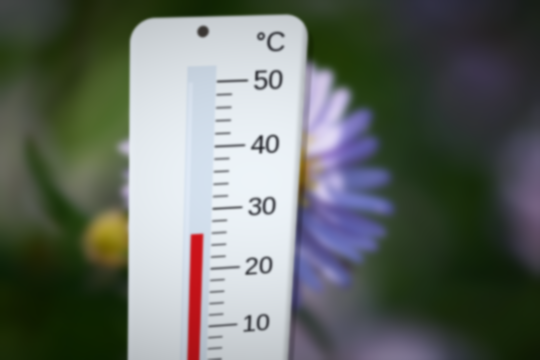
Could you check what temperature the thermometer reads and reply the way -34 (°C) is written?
26 (°C)
